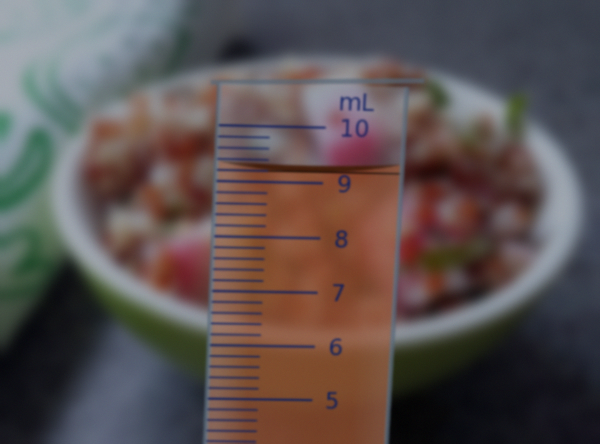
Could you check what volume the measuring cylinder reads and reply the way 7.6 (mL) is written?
9.2 (mL)
